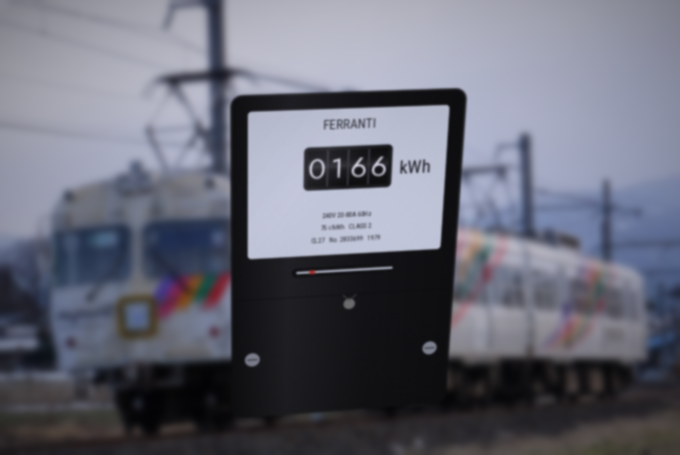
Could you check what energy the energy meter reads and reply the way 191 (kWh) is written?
166 (kWh)
